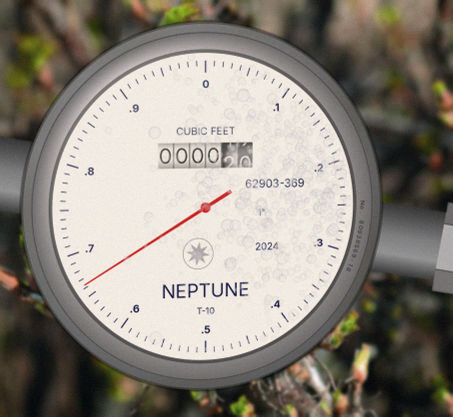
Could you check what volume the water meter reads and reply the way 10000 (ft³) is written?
19.66 (ft³)
